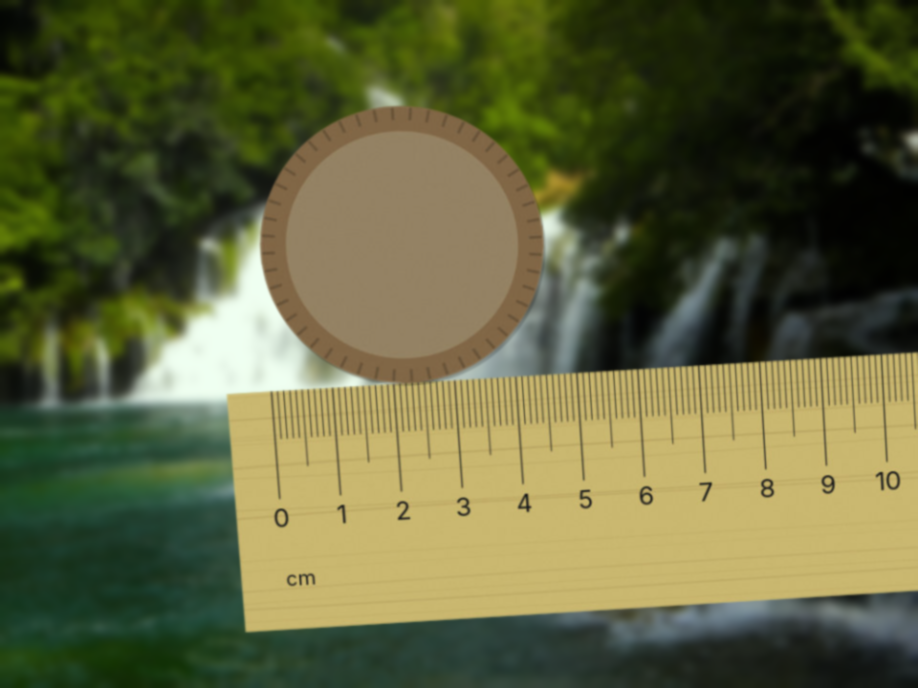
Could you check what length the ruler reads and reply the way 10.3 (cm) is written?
4.6 (cm)
